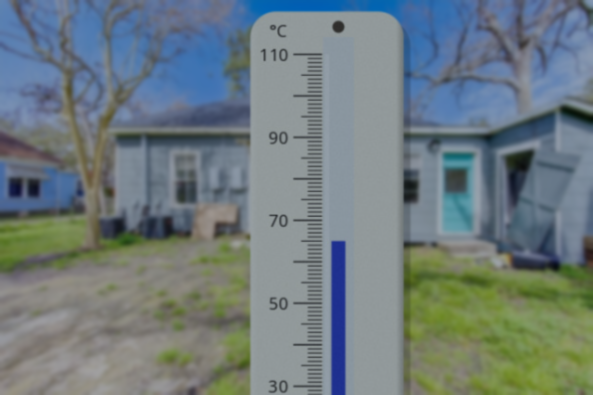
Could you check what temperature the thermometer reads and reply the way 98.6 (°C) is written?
65 (°C)
